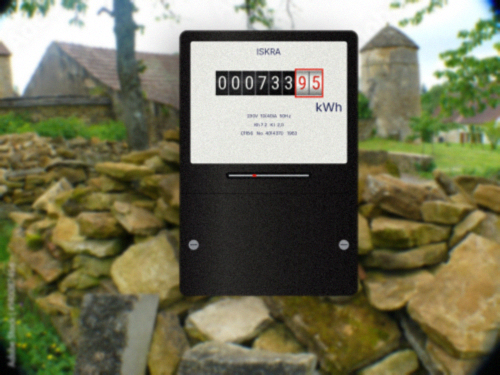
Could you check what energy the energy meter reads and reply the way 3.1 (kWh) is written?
733.95 (kWh)
